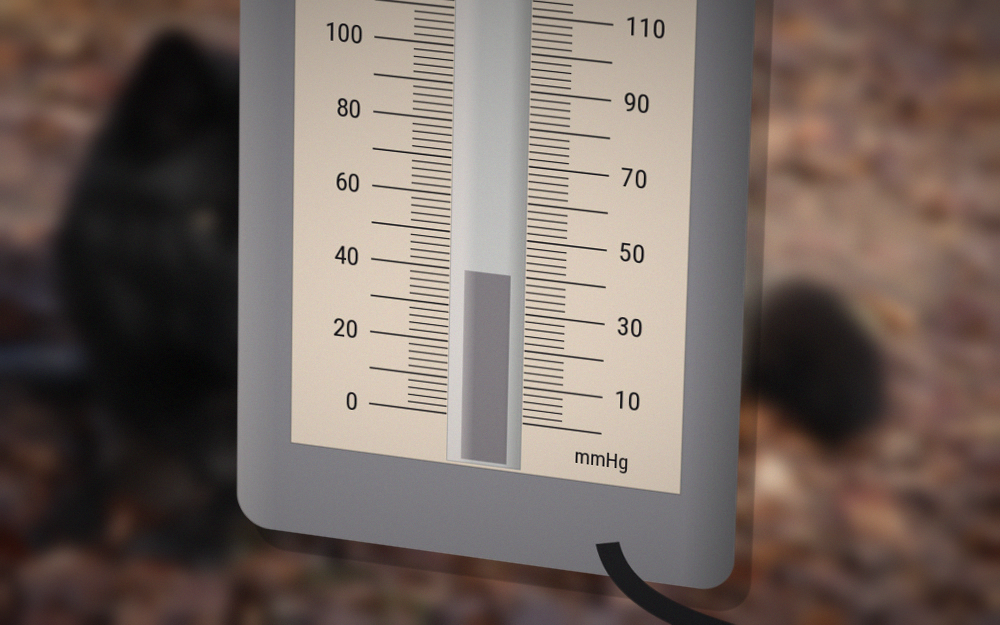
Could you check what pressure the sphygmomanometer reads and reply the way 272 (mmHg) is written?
40 (mmHg)
